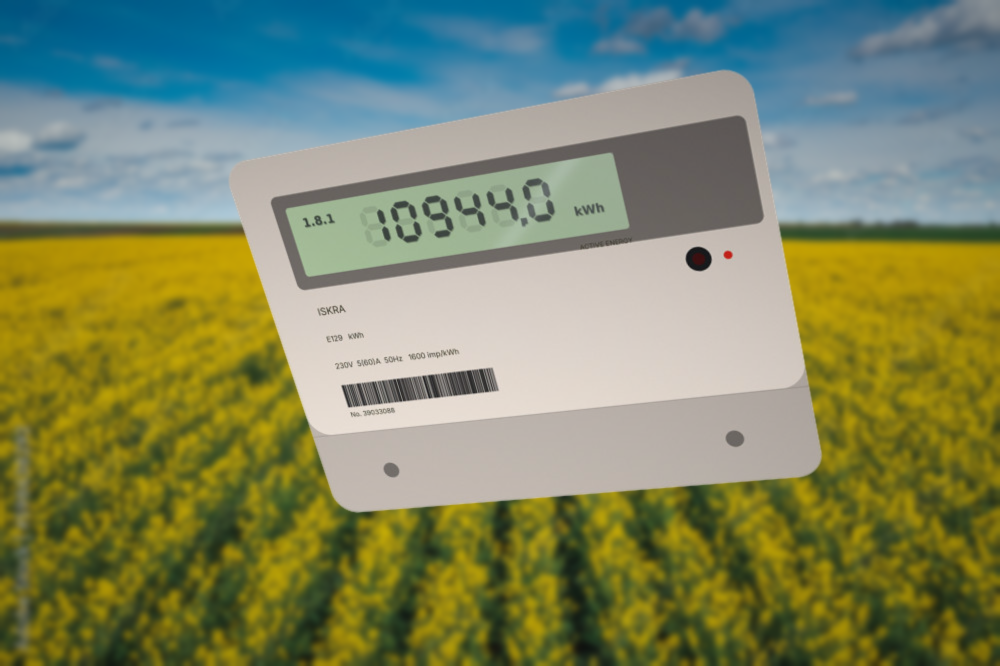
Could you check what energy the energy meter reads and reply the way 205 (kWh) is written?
10944.0 (kWh)
